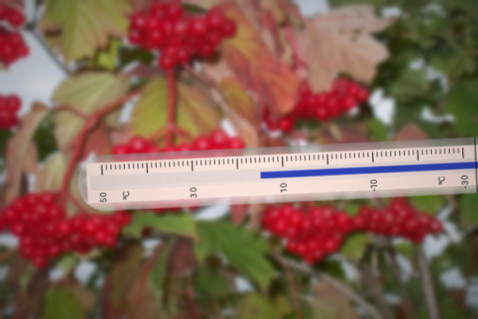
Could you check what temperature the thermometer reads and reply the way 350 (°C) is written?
15 (°C)
